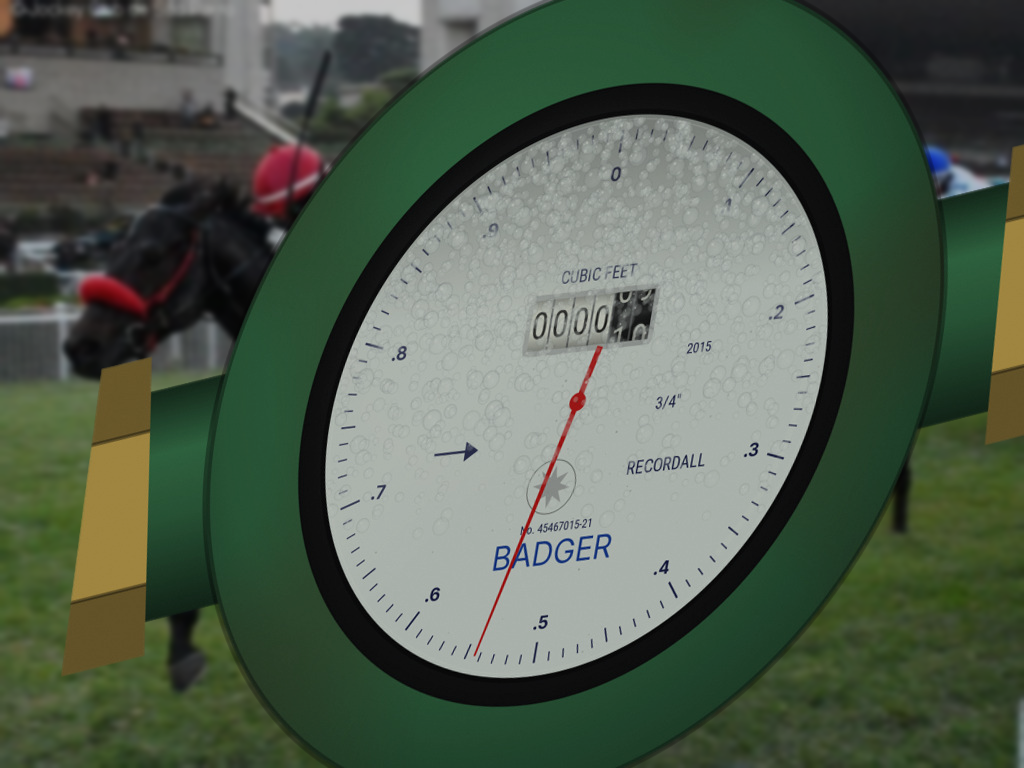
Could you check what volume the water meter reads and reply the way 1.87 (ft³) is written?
9.54 (ft³)
